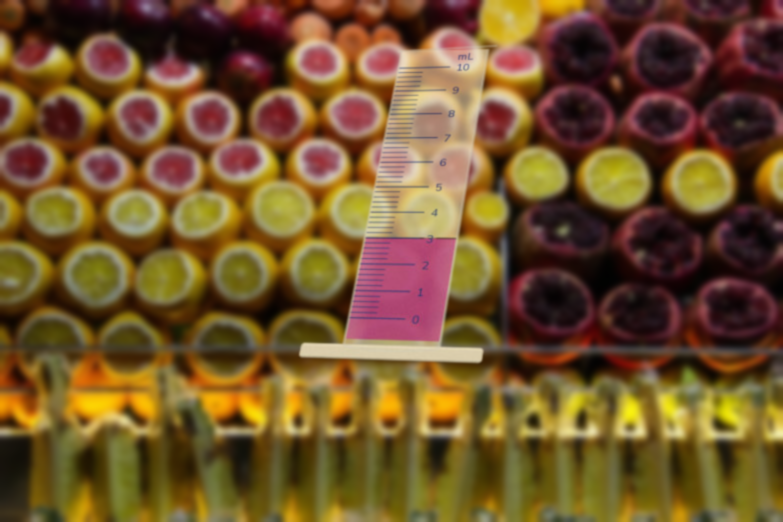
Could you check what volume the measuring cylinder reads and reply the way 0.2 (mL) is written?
3 (mL)
